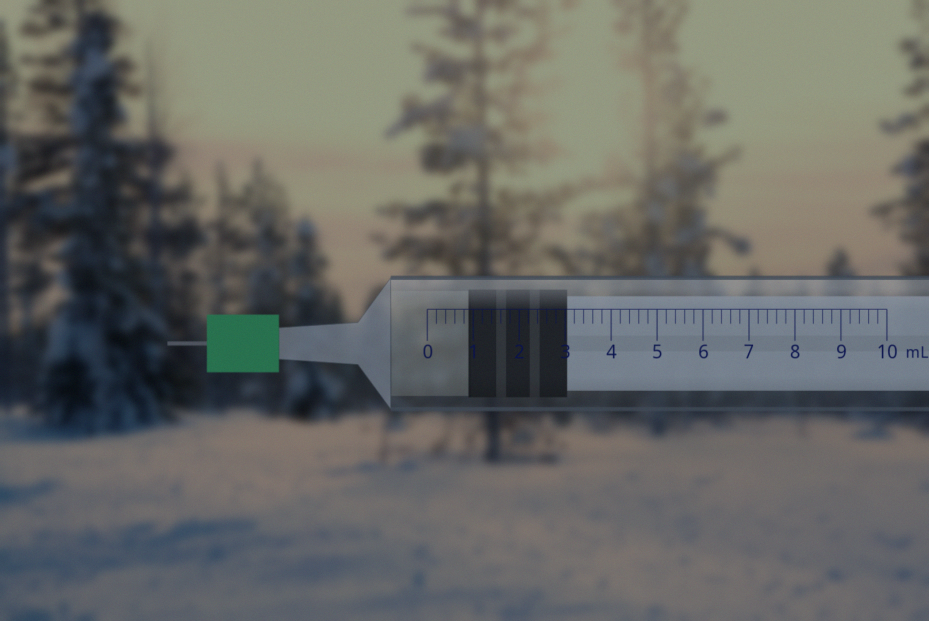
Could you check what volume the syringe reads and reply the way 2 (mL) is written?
0.9 (mL)
